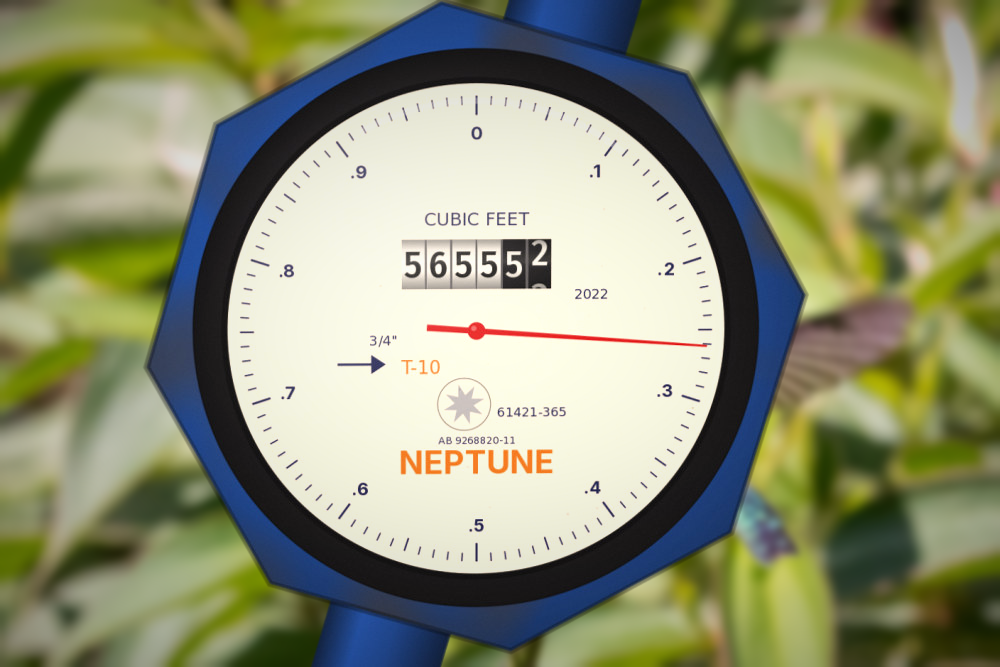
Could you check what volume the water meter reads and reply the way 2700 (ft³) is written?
565552.26 (ft³)
